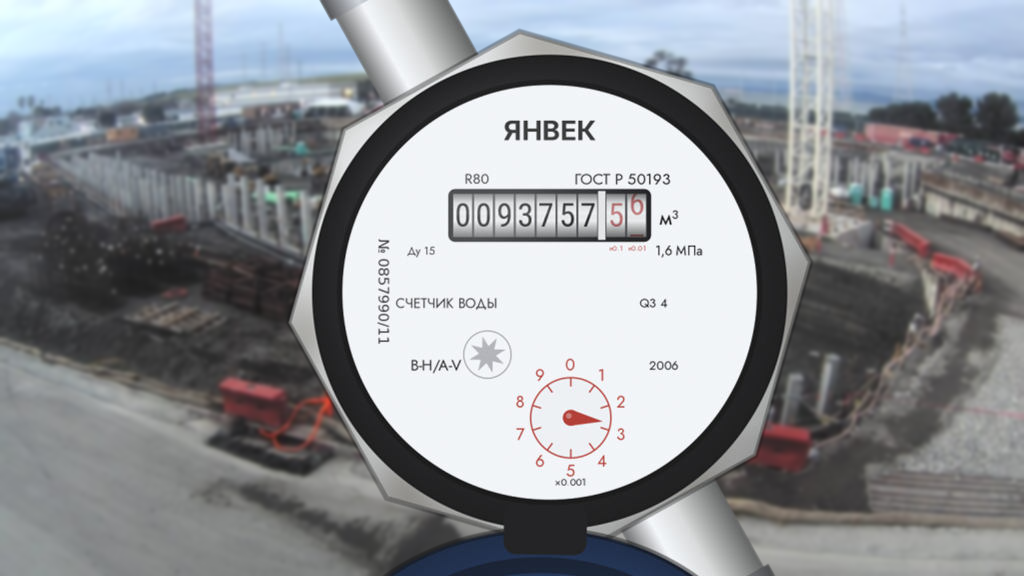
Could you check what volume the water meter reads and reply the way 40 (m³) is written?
93757.562 (m³)
